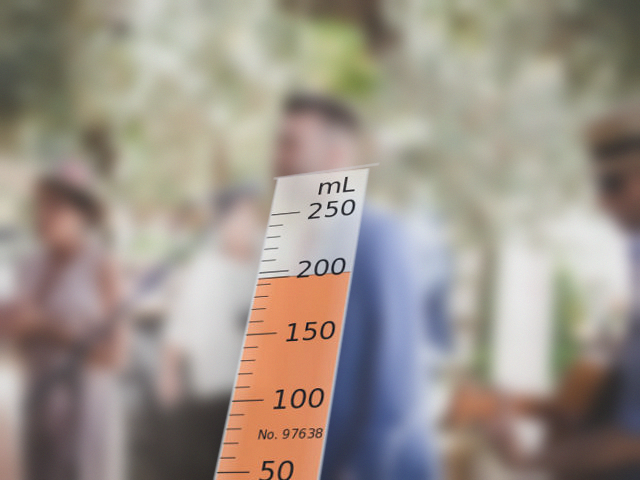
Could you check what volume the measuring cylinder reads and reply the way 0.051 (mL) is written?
195 (mL)
